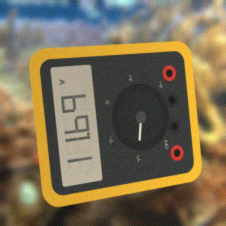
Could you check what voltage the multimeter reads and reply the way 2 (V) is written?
11.69 (V)
